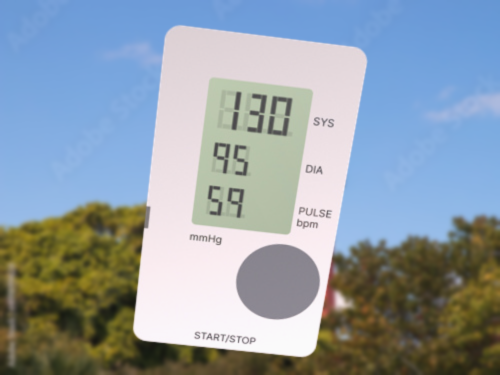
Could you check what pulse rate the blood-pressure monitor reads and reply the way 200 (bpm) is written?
59 (bpm)
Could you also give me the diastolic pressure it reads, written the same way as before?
95 (mmHg)
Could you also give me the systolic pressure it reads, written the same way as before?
130 (mmHg)
